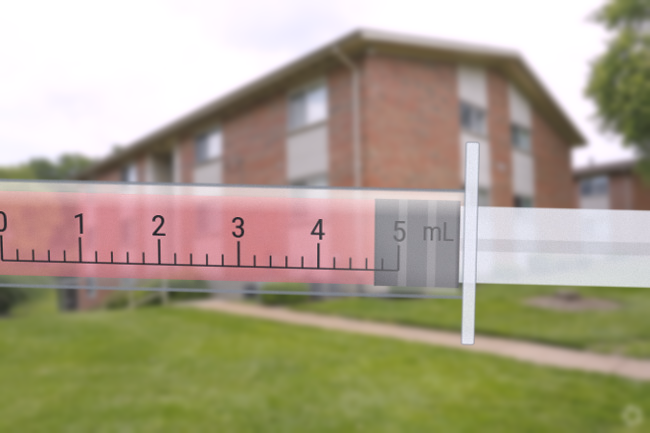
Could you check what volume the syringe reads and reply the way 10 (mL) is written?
4.7 (mL)
